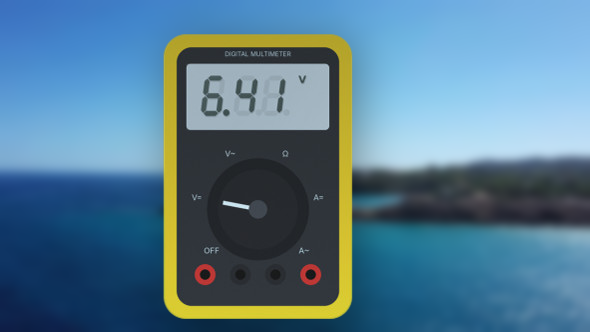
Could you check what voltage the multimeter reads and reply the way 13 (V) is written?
6.41 (V)
